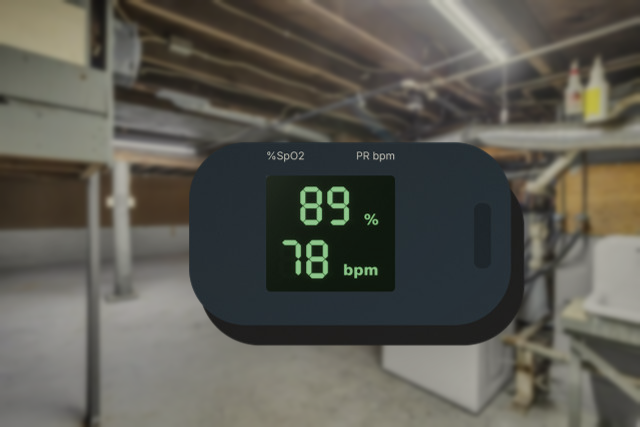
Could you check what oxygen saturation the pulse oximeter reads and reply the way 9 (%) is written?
89 (%)
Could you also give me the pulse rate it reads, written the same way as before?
78 (bpm)
